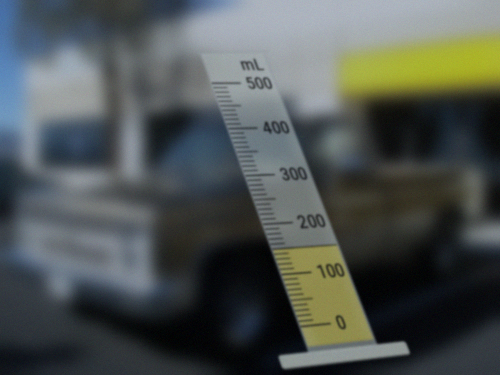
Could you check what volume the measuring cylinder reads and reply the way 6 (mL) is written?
150 (mL)
